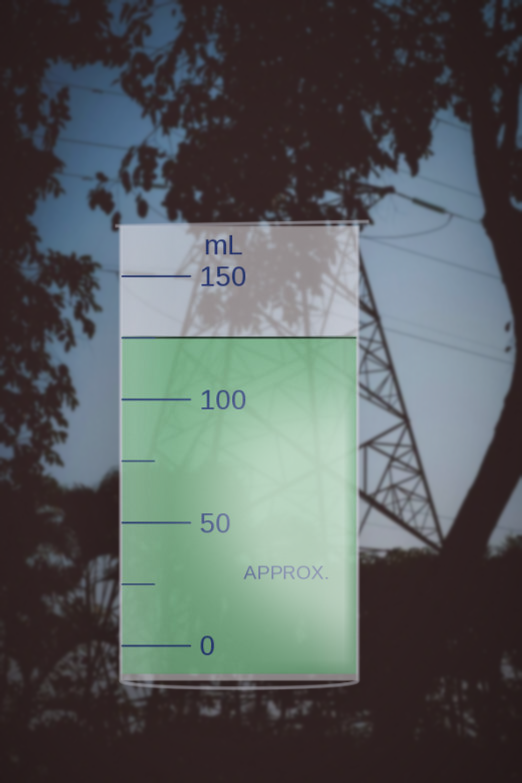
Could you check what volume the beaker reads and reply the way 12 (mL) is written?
125 (mL)
